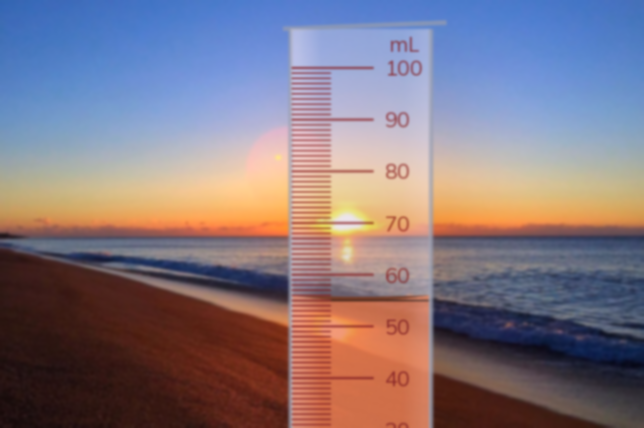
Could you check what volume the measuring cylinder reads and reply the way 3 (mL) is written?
55 (mL)
